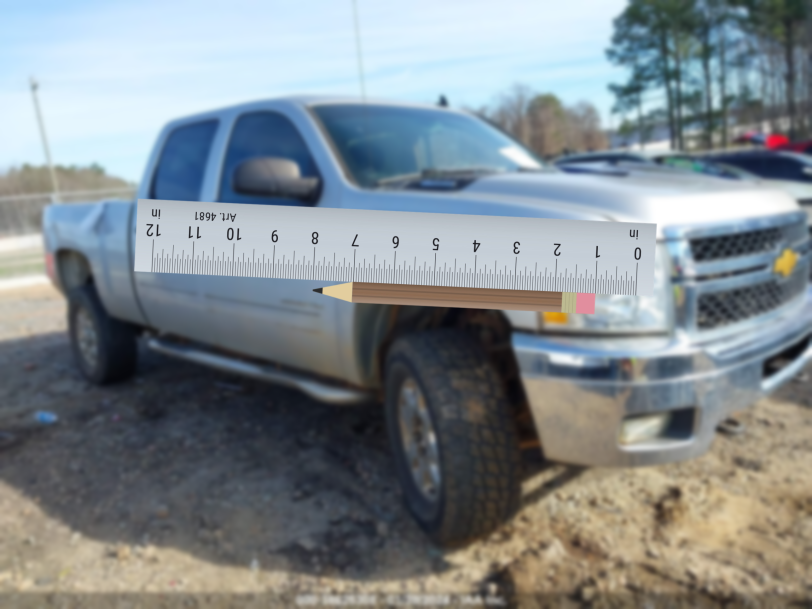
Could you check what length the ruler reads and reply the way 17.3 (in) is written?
7 (in)
